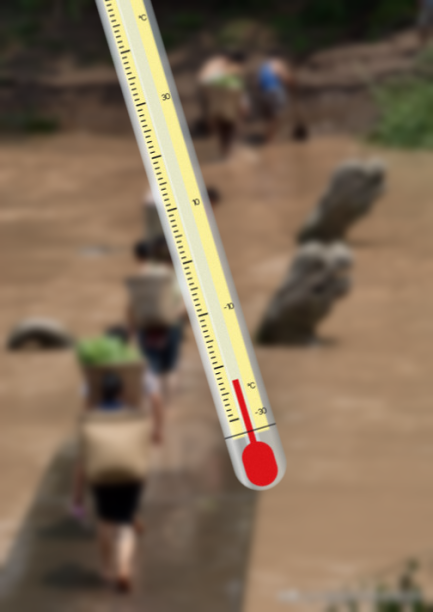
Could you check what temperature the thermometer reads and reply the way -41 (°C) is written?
-23 (°C)
